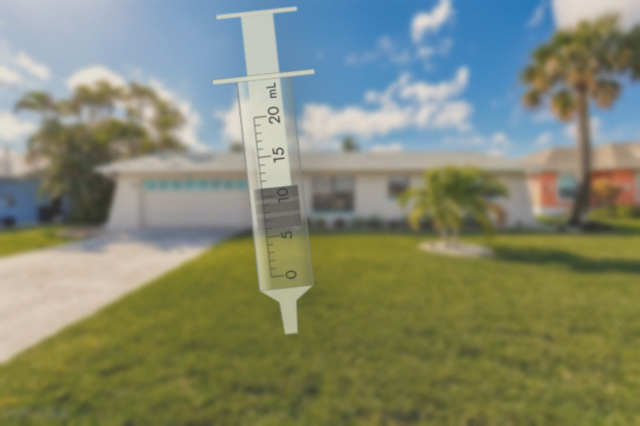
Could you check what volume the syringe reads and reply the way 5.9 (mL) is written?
6 (mL)
